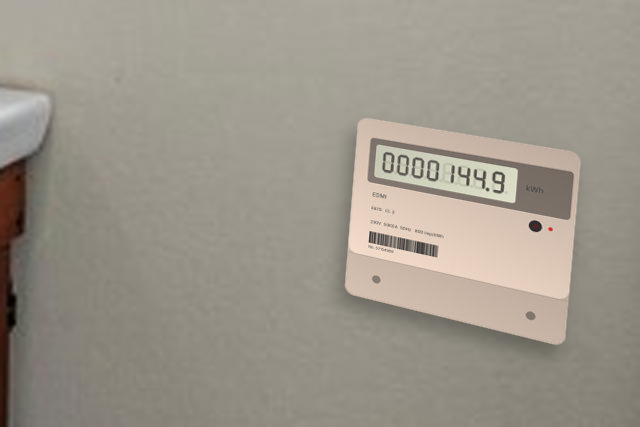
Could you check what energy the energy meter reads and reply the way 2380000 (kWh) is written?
144.9 (kWh)
